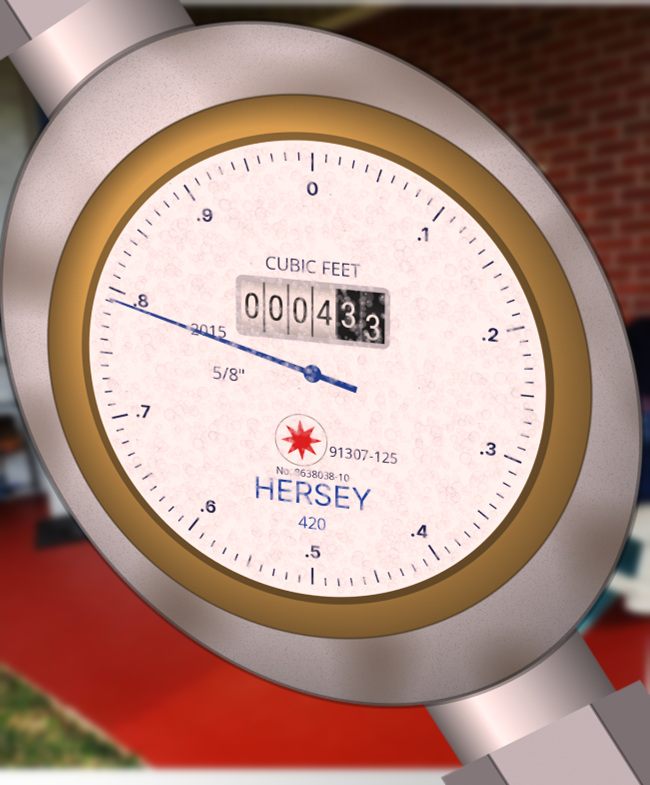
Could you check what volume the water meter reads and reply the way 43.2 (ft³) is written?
432.79 (ft³)
